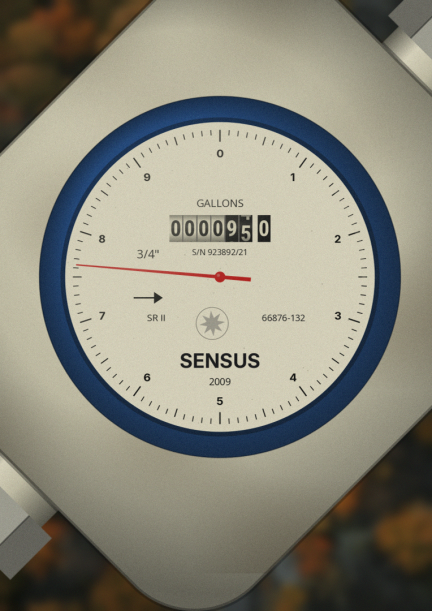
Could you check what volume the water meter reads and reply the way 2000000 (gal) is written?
947.6 (gal)
